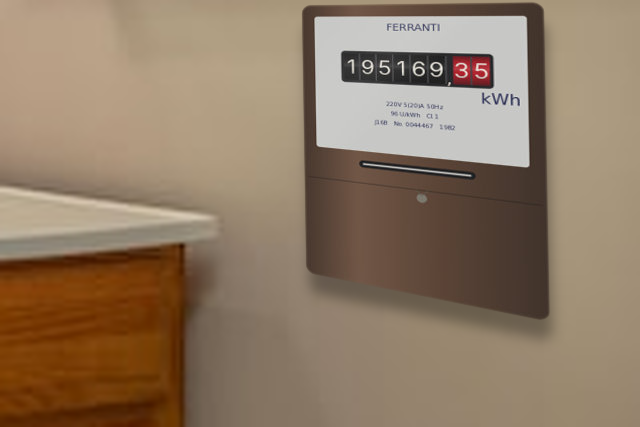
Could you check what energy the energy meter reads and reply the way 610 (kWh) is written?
195169.35 (kWh)
